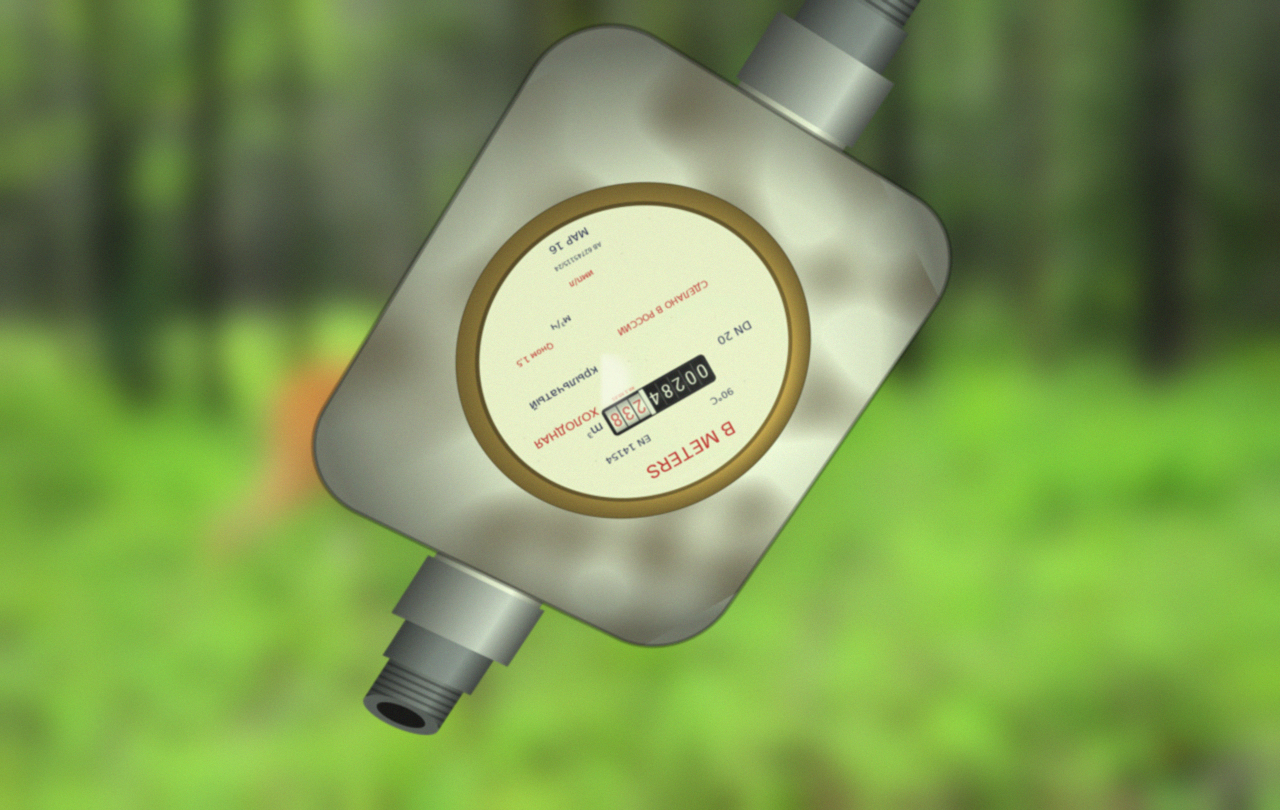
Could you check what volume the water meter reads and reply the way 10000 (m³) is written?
284.238 (m³)
